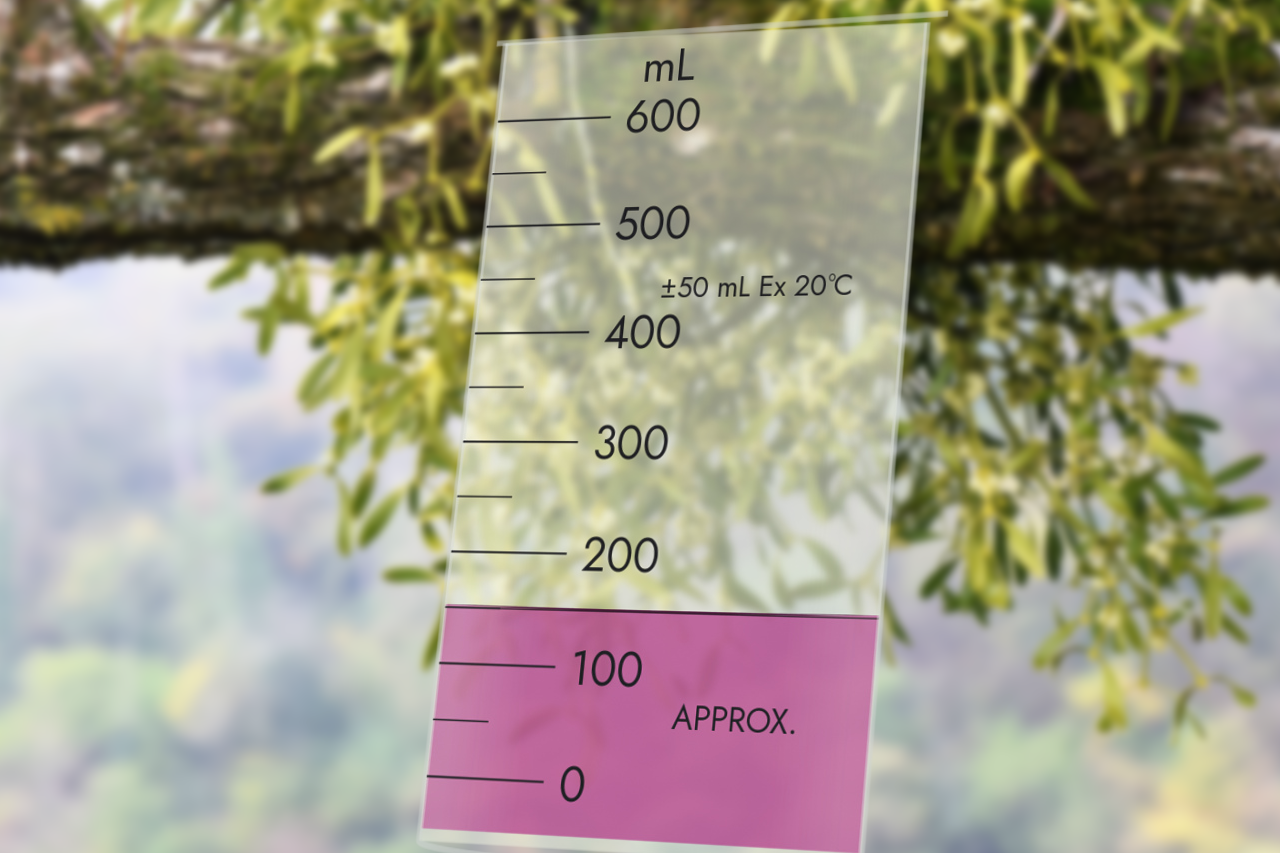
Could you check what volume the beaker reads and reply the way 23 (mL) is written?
150 (mL)
